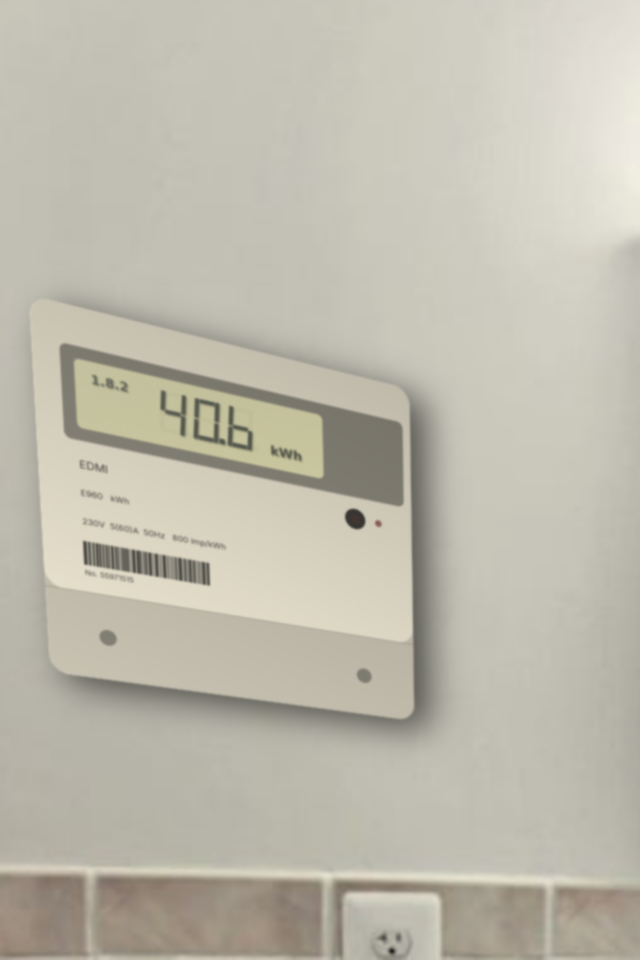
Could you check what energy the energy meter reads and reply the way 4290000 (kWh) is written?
40.6 (kWh)
